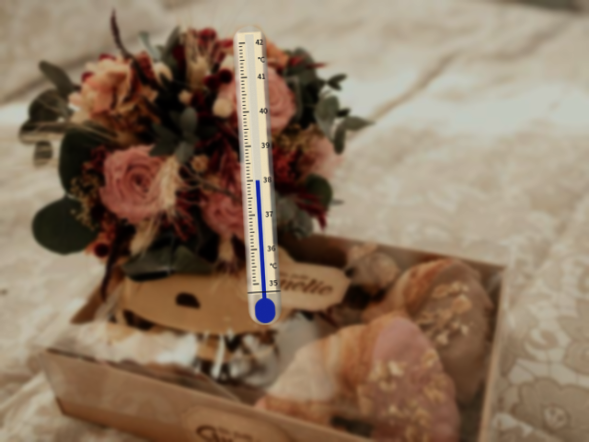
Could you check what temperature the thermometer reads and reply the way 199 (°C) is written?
38 (°C)
